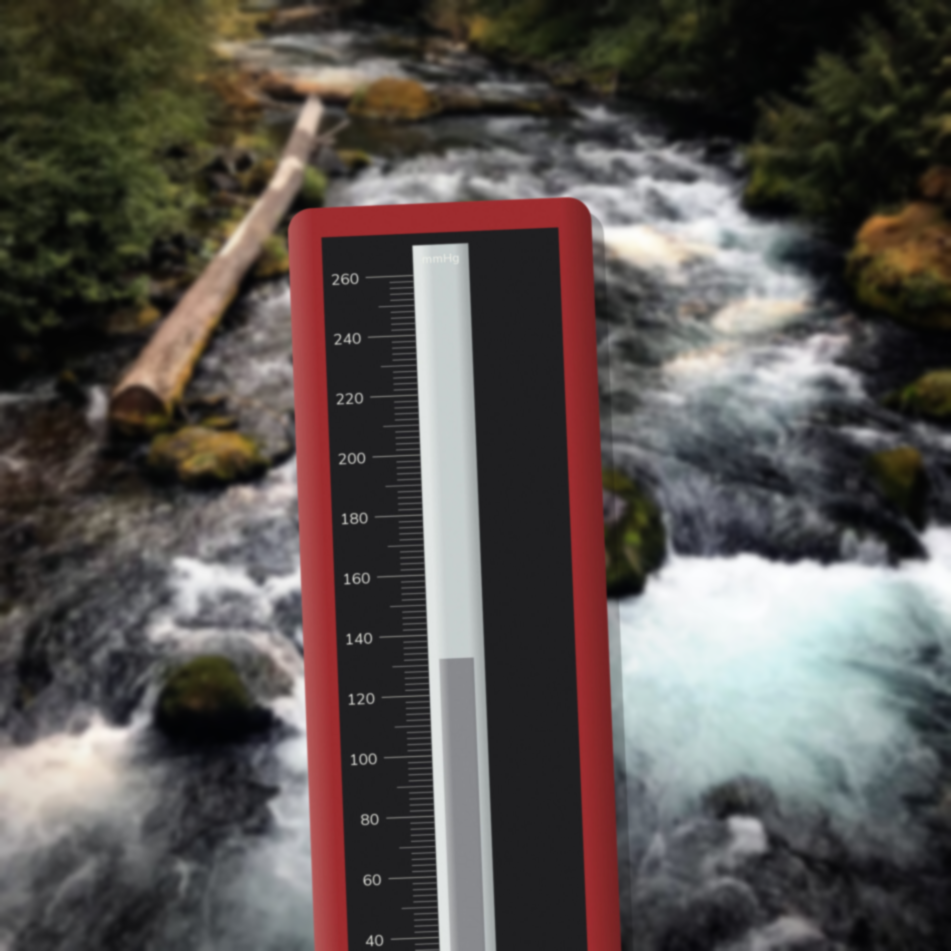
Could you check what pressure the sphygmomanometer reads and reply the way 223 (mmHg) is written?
132 (mmHg)
